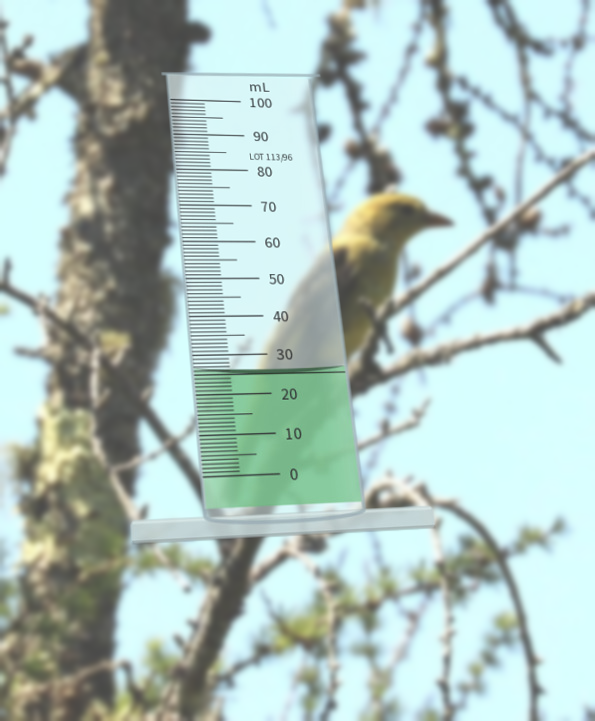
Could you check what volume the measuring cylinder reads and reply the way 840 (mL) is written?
25 (mL)
